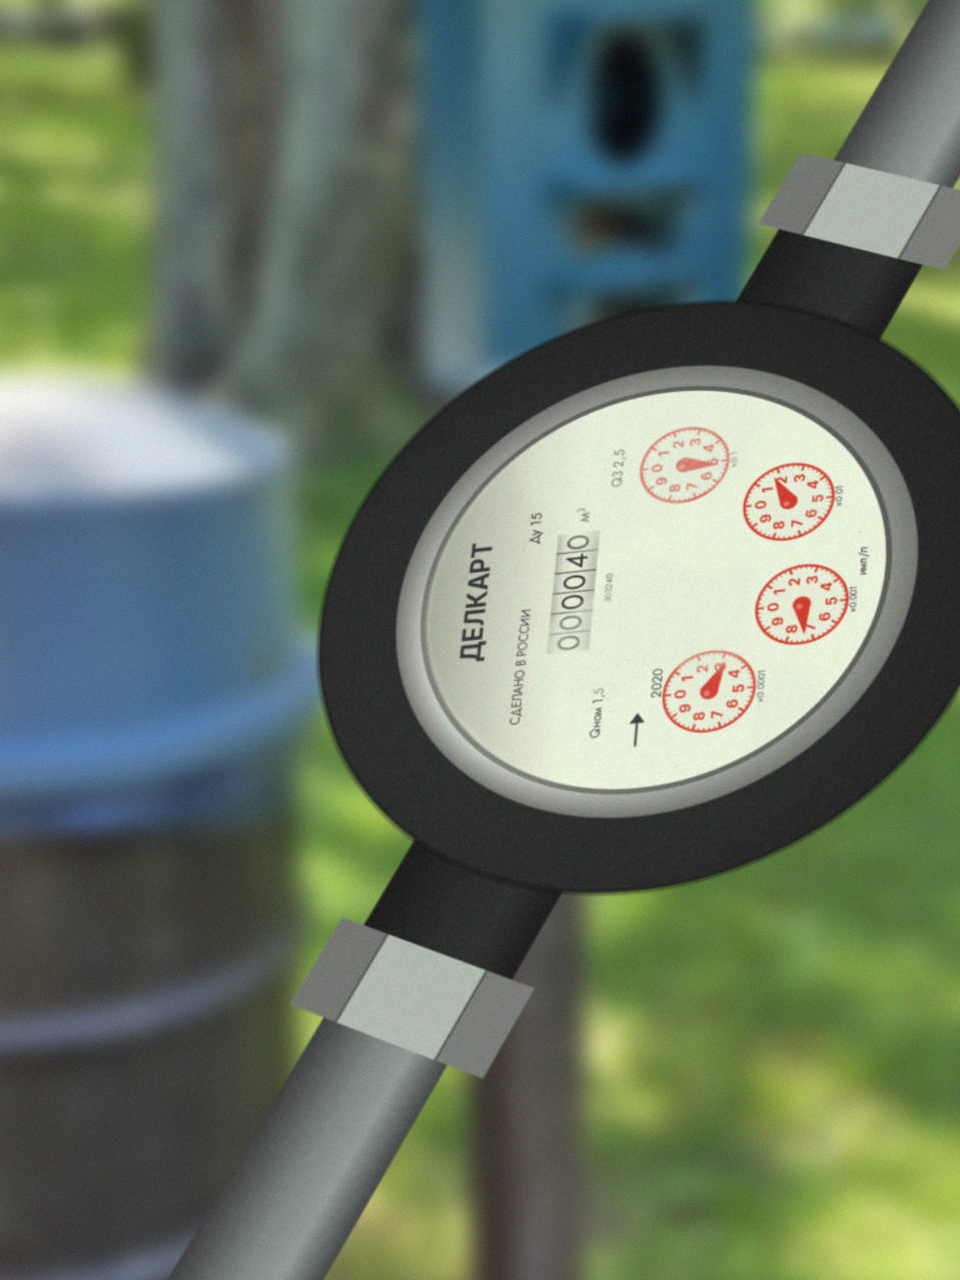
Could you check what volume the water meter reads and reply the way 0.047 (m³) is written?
40.5173 (m³)
